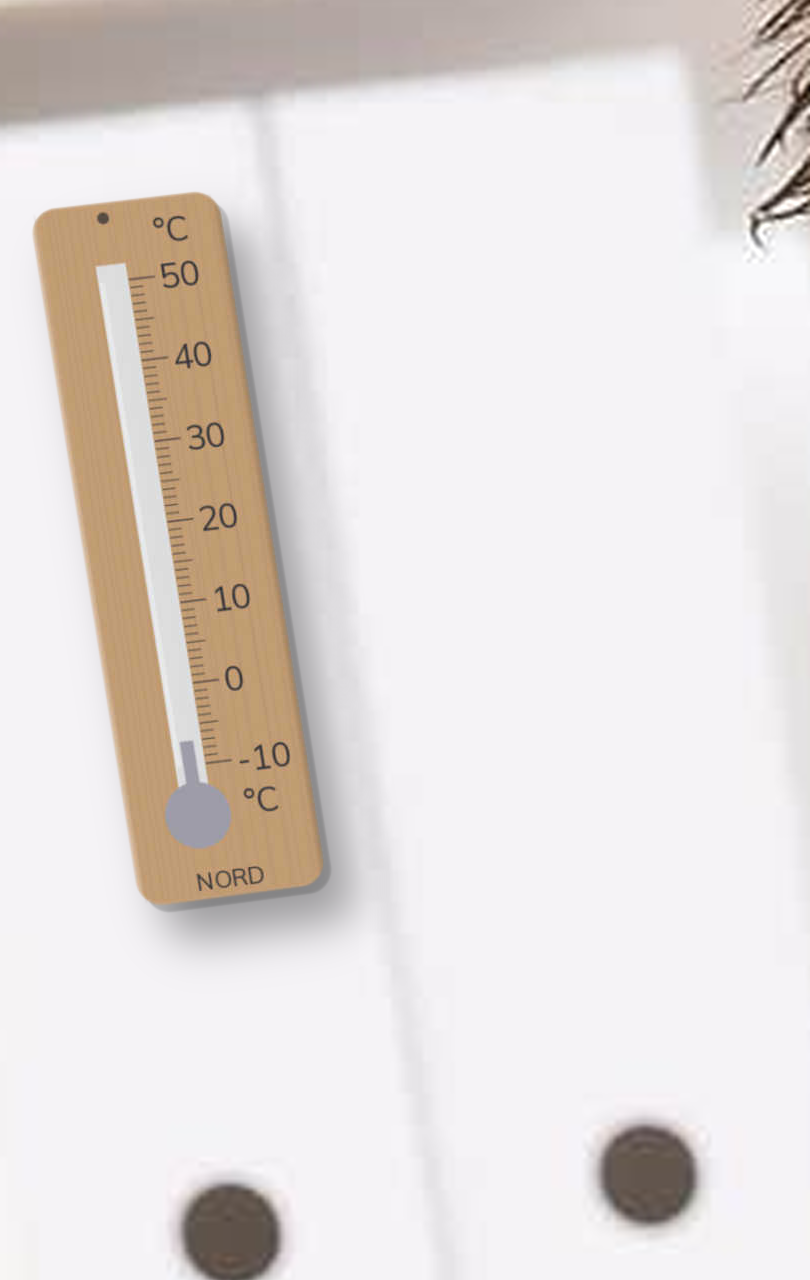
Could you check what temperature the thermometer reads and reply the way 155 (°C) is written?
-7 (°C)
